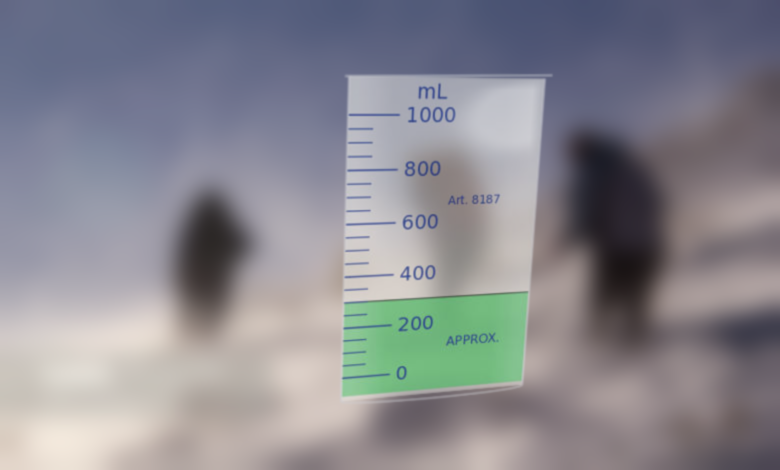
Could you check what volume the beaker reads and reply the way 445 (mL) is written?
300 (mL)
